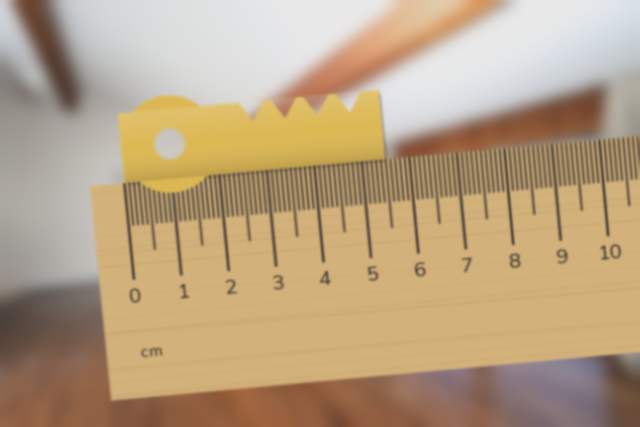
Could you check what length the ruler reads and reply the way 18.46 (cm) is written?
5.5 (cm)
